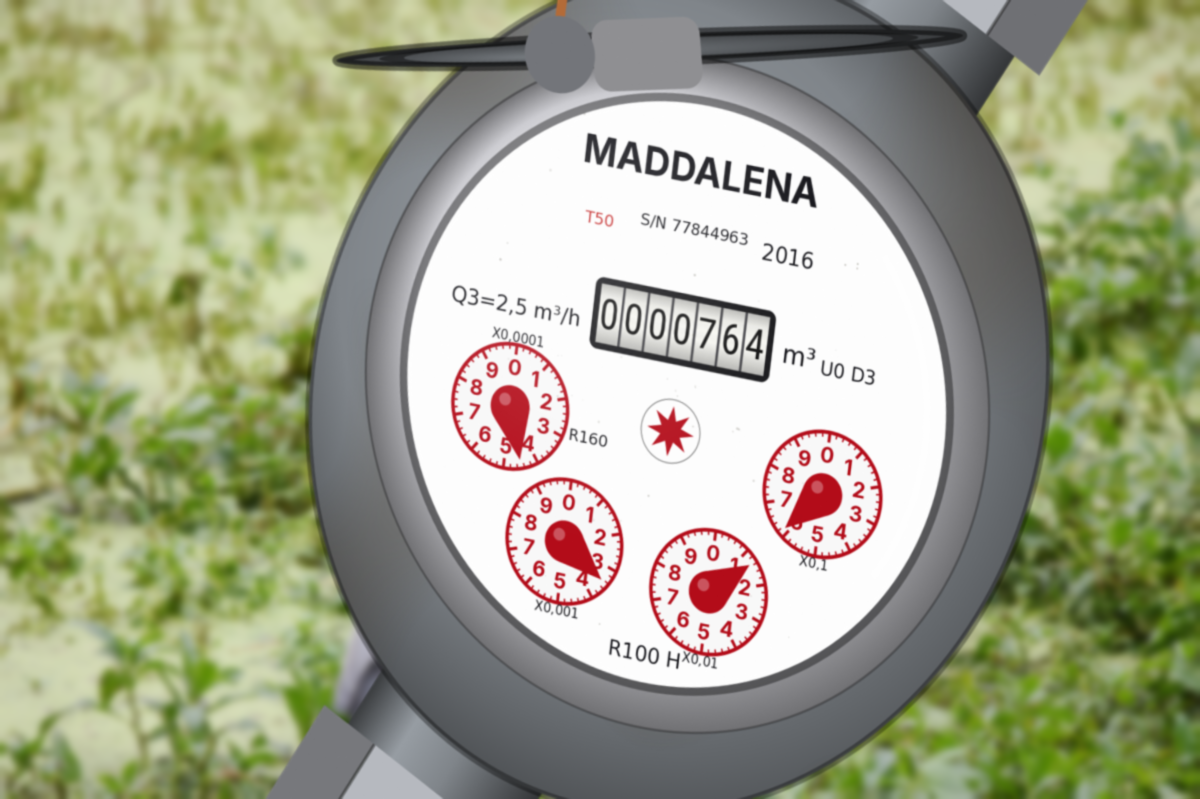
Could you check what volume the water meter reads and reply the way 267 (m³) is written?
764.6134 (m³)
